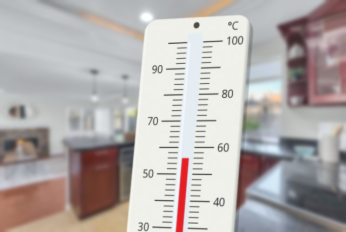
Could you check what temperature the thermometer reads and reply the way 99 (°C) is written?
56 (°C)
